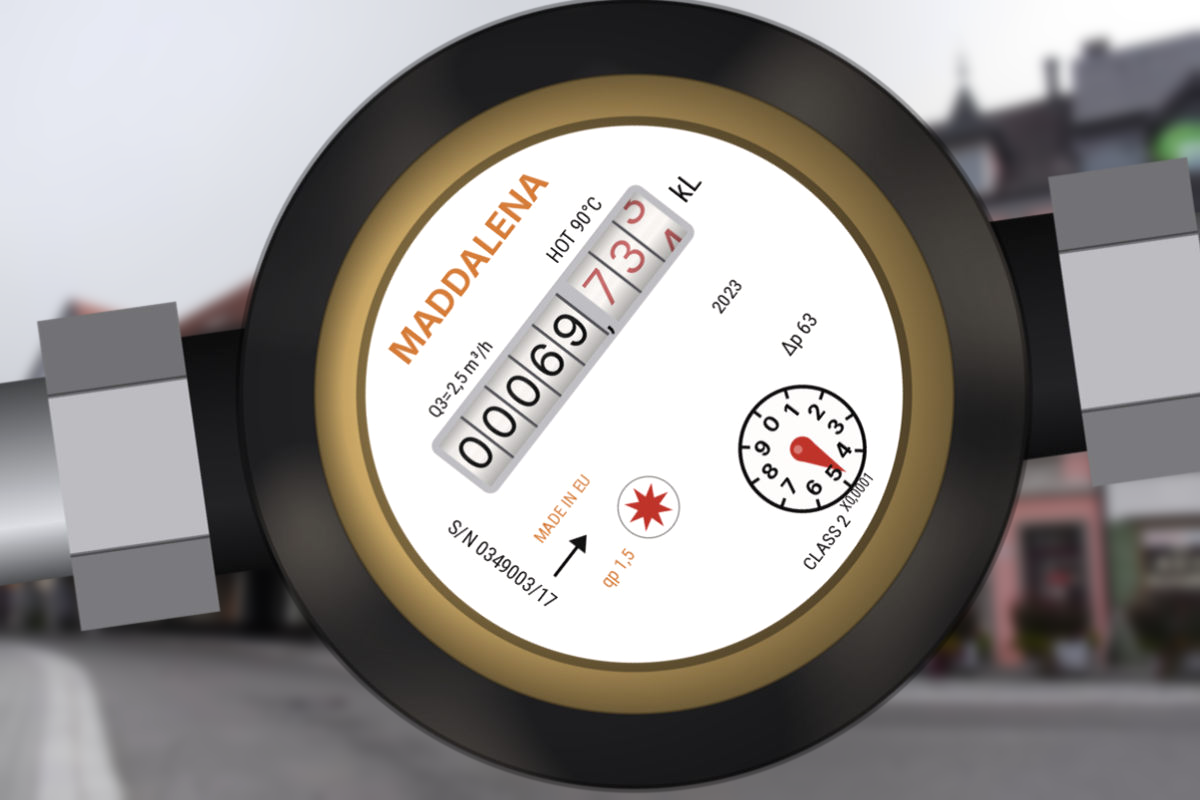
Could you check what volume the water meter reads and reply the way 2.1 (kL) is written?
69.7334 (kL)
